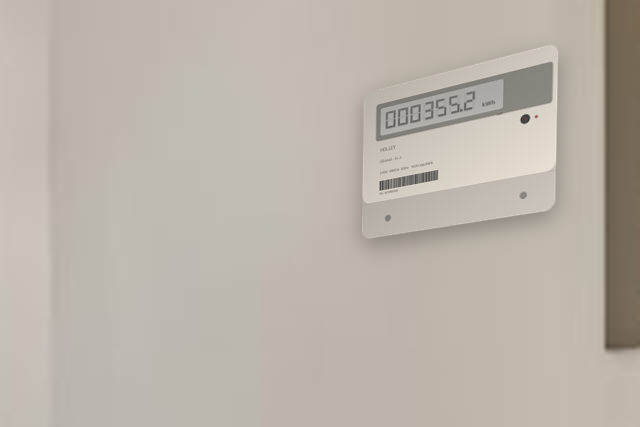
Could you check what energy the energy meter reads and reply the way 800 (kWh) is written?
355.2 (kWh)
